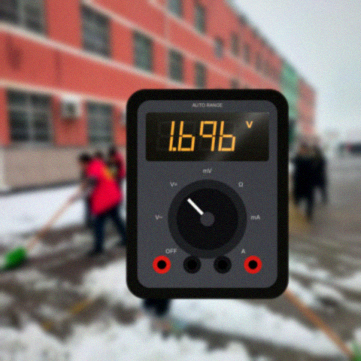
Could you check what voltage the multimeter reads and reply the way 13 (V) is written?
1.696 (V)
